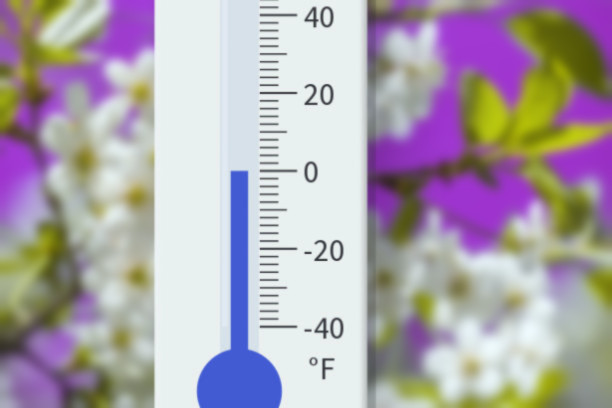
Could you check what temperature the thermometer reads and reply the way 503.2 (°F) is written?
0 (°F)
